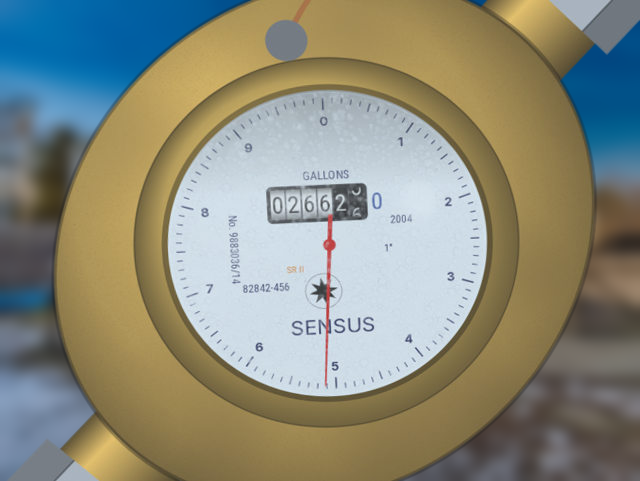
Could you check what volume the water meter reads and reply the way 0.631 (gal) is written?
266255.1 (gal)
